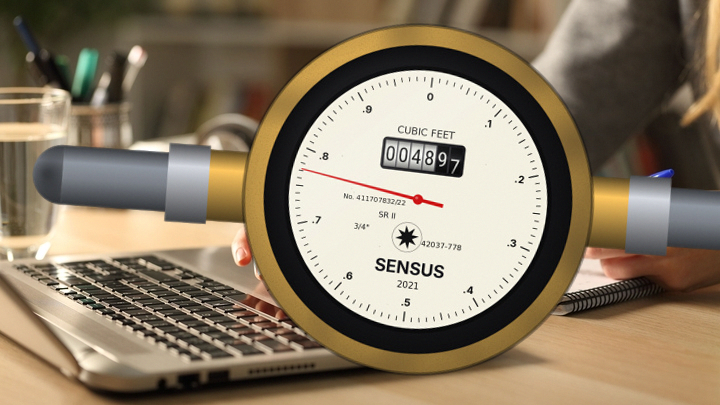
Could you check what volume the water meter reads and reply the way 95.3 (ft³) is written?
4896.77 (ft³)
